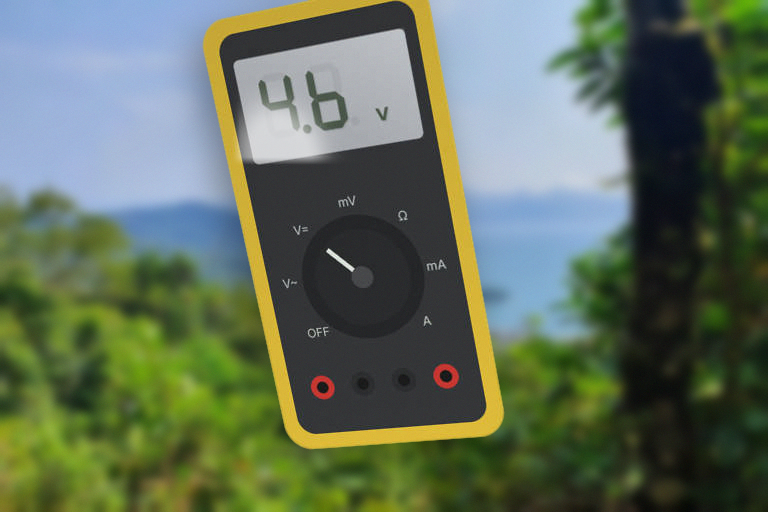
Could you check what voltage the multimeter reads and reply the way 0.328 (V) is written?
4.6 (V)
